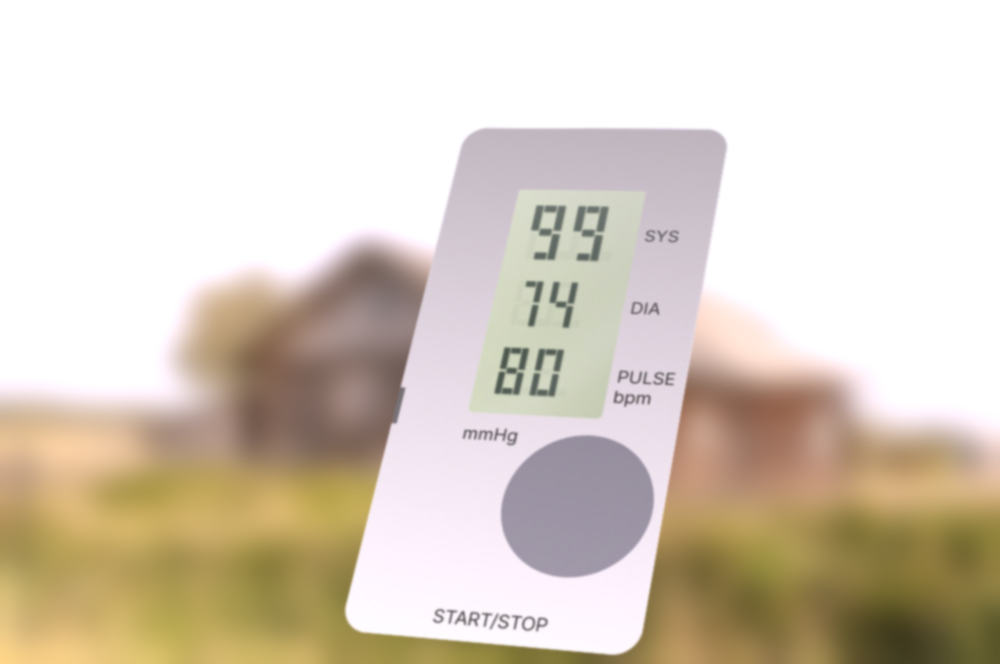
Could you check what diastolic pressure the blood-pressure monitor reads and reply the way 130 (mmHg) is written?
74 (mmHg)
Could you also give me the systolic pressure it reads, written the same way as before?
99 (mmHg)
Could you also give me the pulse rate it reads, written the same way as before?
80 (bpm)
